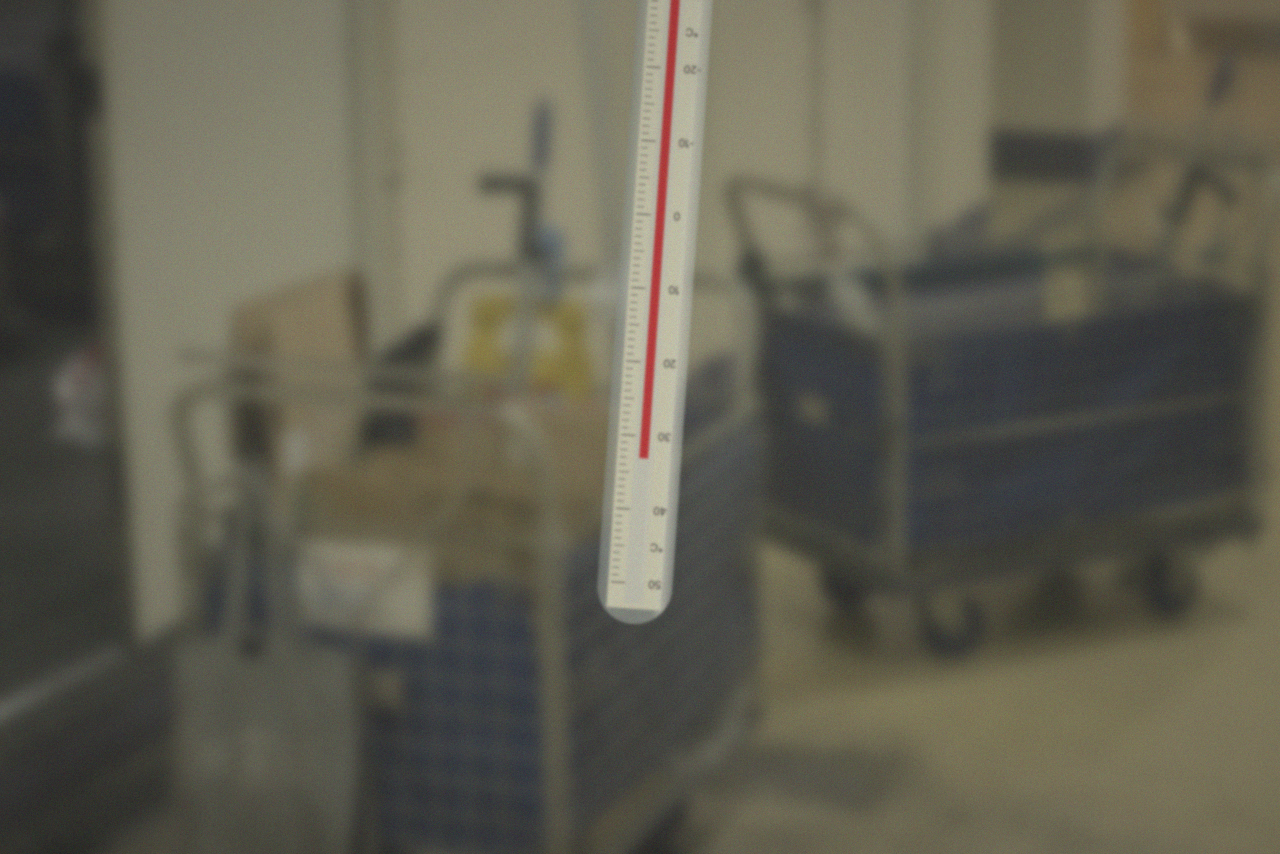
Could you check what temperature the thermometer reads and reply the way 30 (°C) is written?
33 (°C)
